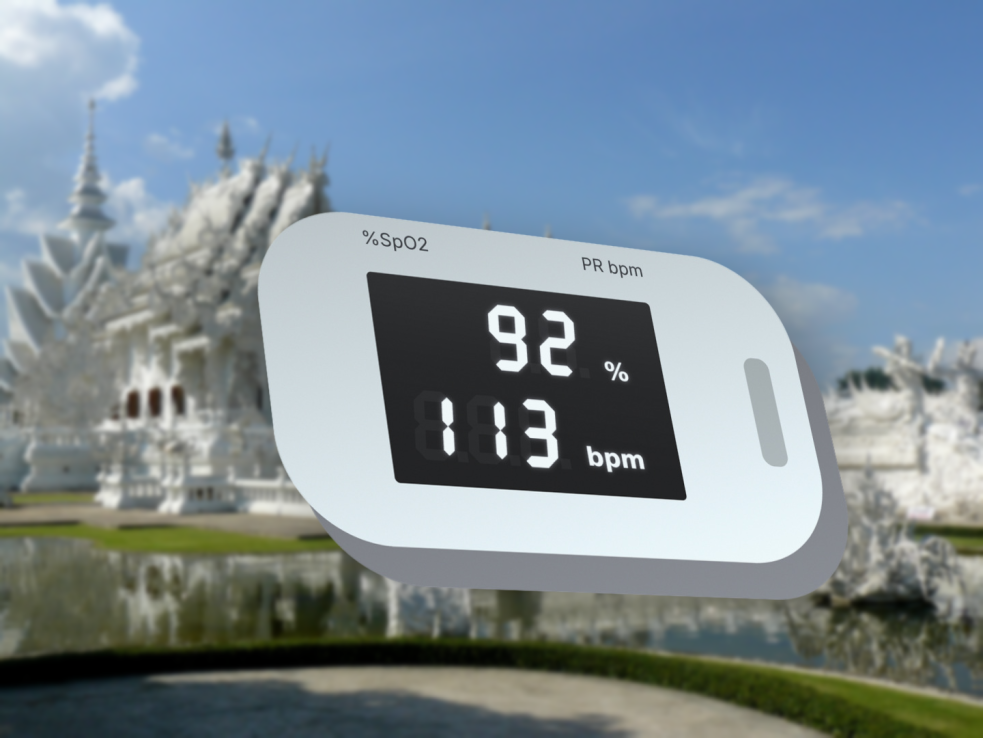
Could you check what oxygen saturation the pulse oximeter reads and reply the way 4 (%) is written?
92 (%)
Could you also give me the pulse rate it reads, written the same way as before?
113 (bpm)
